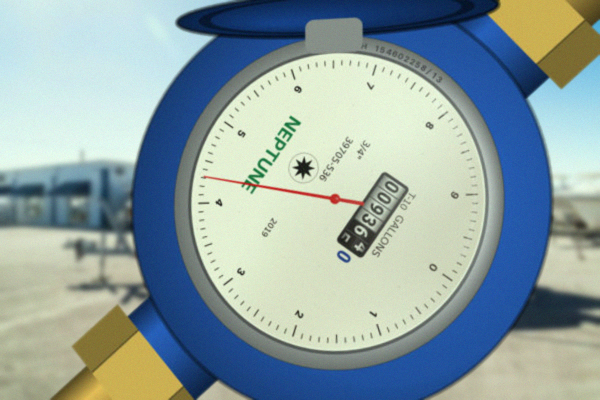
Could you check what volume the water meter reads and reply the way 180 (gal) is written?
93644.3 (gal)
